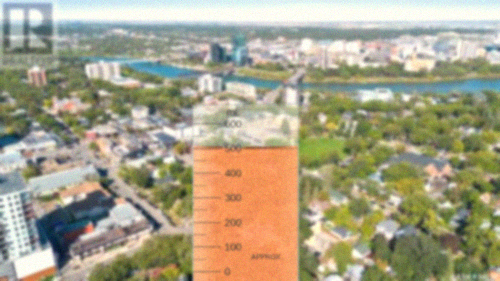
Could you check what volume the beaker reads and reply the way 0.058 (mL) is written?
500 (mL)
